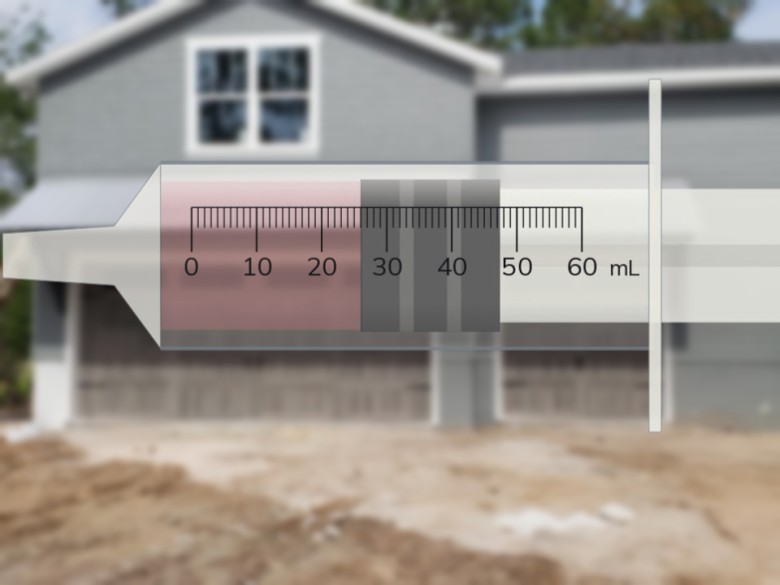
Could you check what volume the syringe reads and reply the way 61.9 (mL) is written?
26 (mL)
